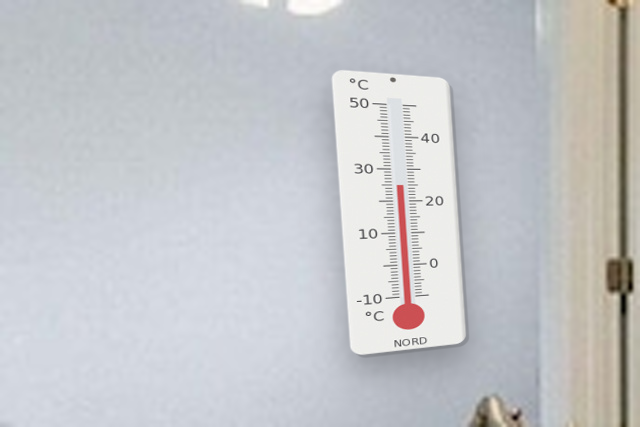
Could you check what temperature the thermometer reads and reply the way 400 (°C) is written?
25 (°C)
